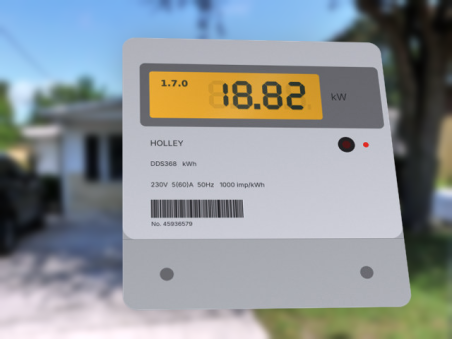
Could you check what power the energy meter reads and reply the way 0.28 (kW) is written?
18.82 (kW)
